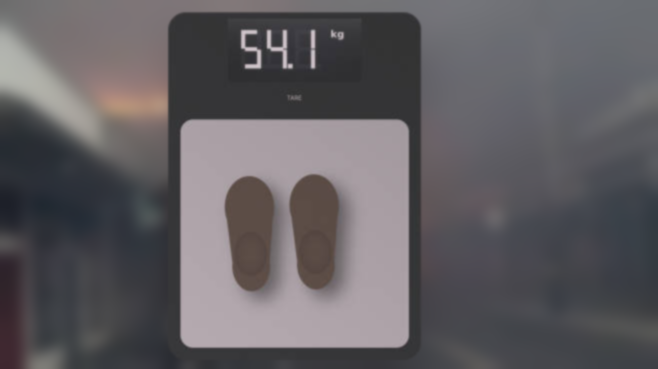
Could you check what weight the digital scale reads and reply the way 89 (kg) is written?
54.1 (kg)
